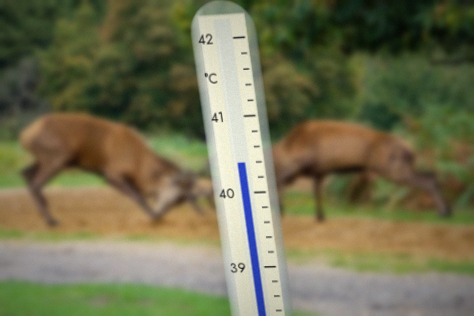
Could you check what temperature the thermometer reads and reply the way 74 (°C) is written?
40.4 (°C)
